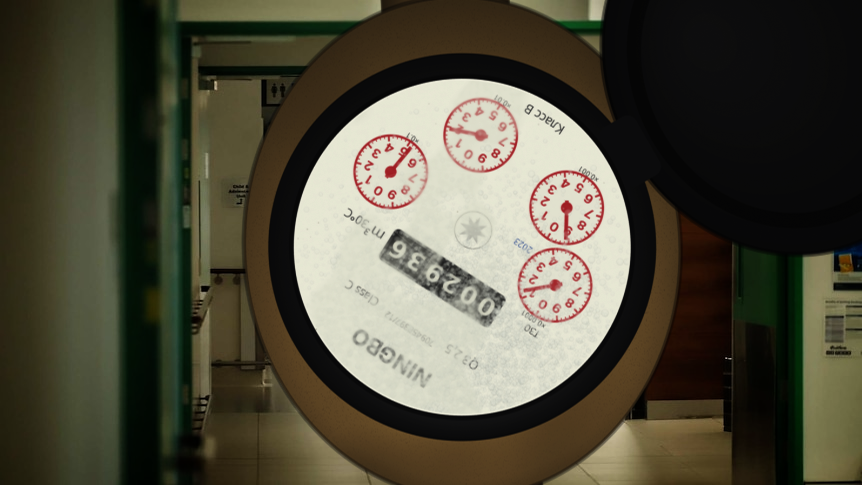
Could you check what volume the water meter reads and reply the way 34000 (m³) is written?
2936.5191 (m³)
